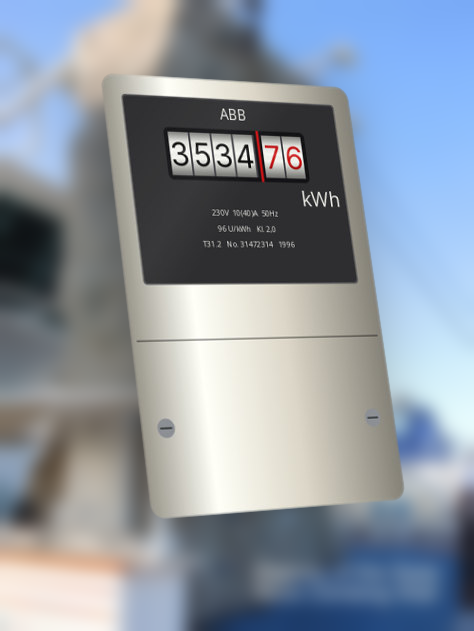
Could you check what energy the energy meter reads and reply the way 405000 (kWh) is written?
3534.76 (kWh)
